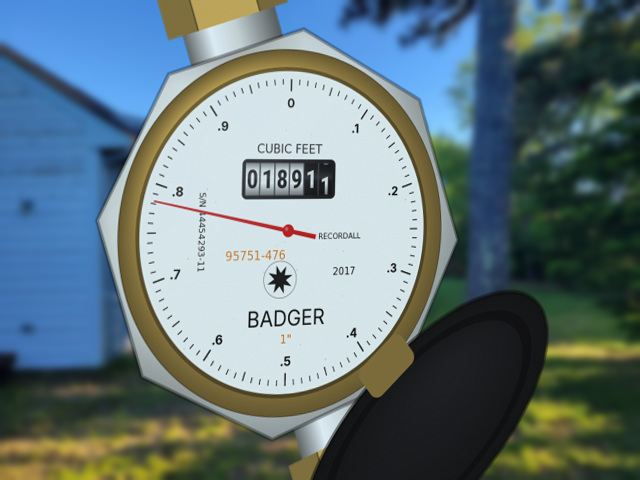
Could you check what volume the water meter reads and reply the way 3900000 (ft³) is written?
18910.78 (ft³)
